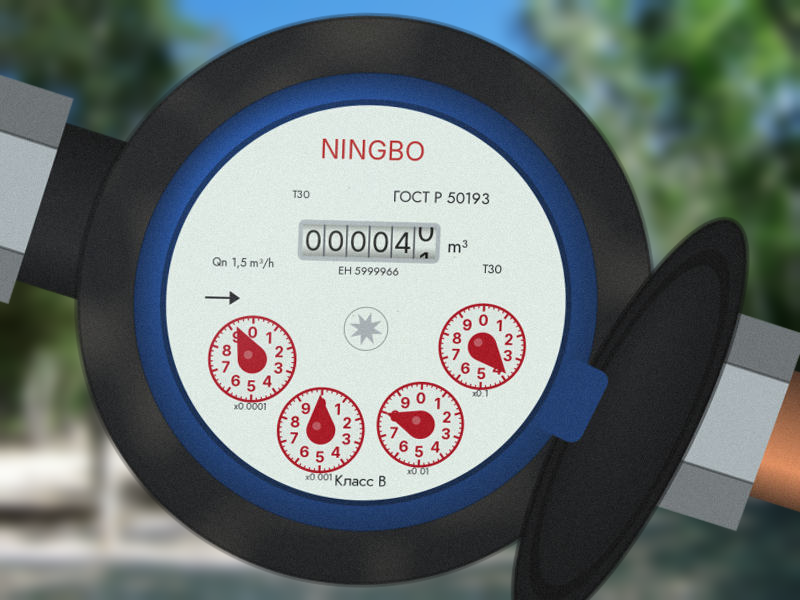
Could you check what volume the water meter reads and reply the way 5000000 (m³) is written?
40.3799 (m³)
